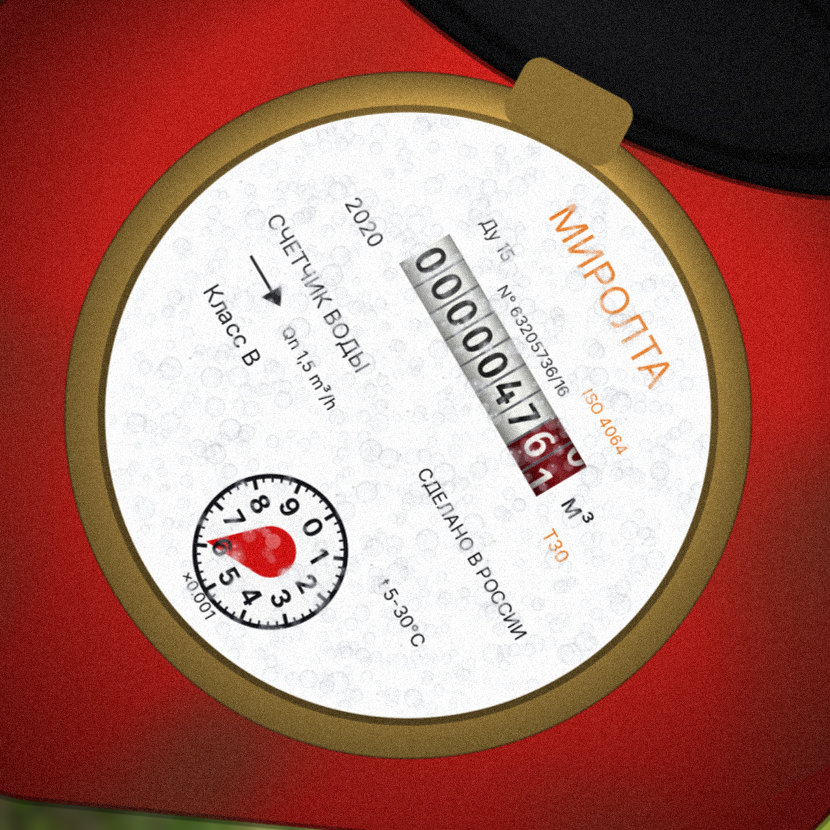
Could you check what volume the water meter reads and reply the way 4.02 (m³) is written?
47.606 (m³)
